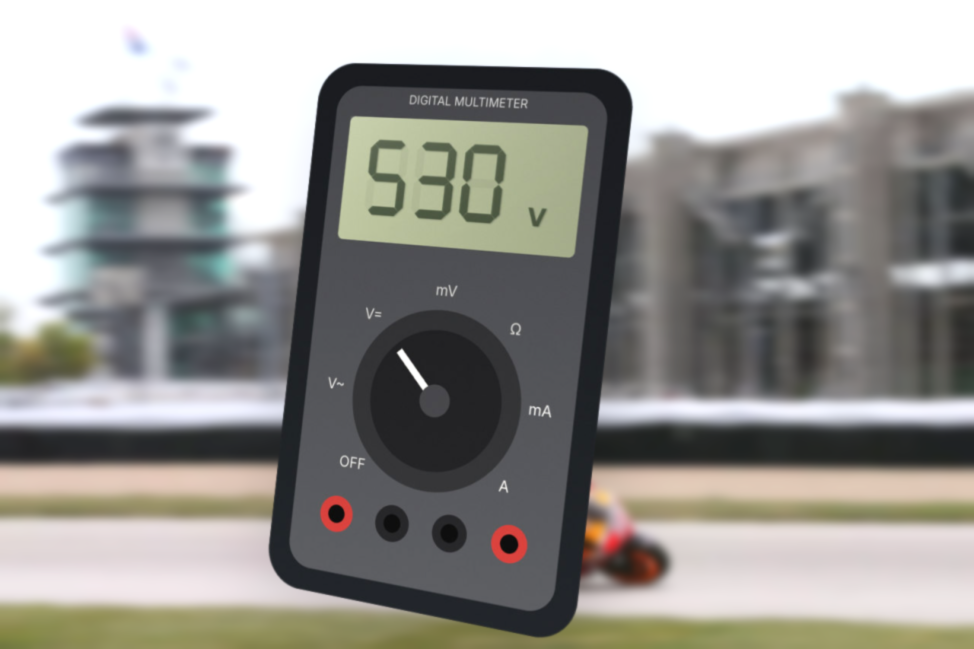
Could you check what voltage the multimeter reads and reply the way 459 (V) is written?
530 (V)
